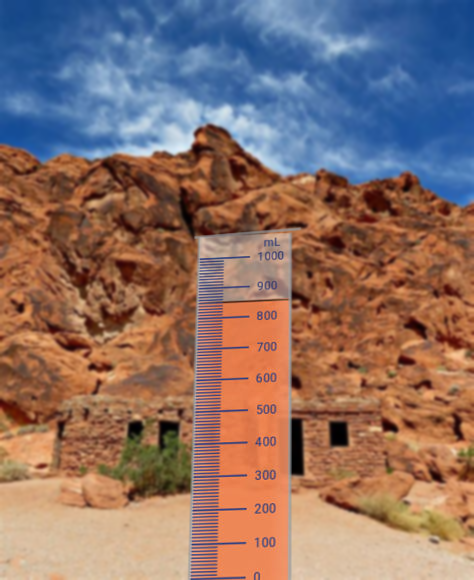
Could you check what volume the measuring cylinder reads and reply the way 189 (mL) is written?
850 (mL)
